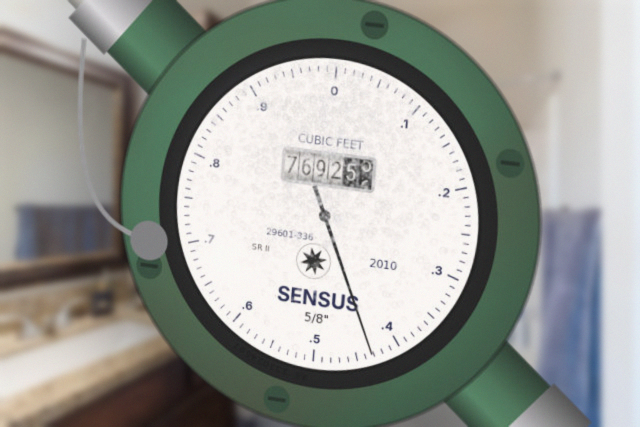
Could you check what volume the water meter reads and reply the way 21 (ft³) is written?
769255.43 (ft³)
